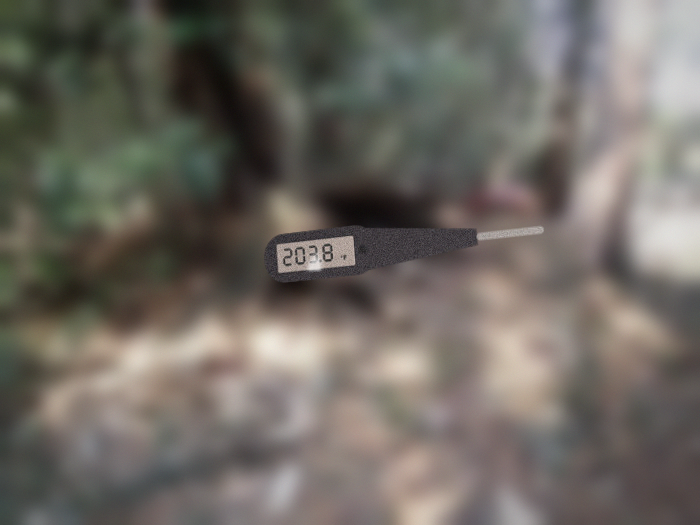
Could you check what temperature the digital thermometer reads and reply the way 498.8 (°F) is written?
203.8 (°F)
